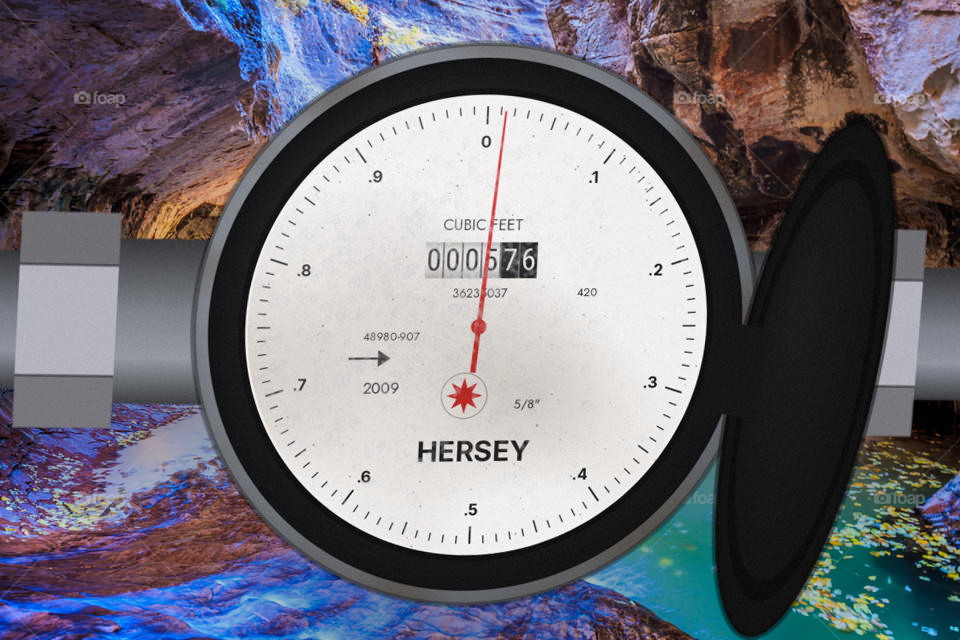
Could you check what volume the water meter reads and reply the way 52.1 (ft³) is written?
576.01 (ft³)
